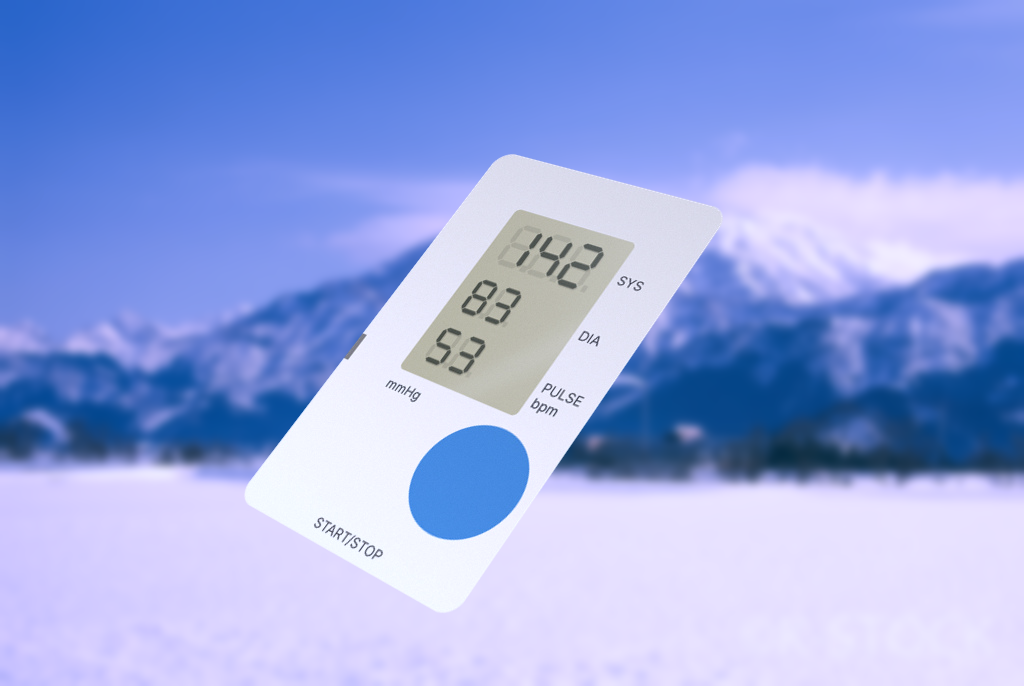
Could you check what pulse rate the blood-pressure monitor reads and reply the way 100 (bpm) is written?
53 (bpm)
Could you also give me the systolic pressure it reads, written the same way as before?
142 (mmHg)
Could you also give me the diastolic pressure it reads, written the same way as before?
83 (mmHg)
